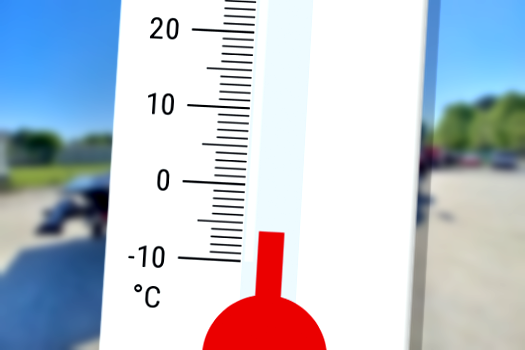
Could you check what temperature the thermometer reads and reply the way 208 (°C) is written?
-6 (°C)
